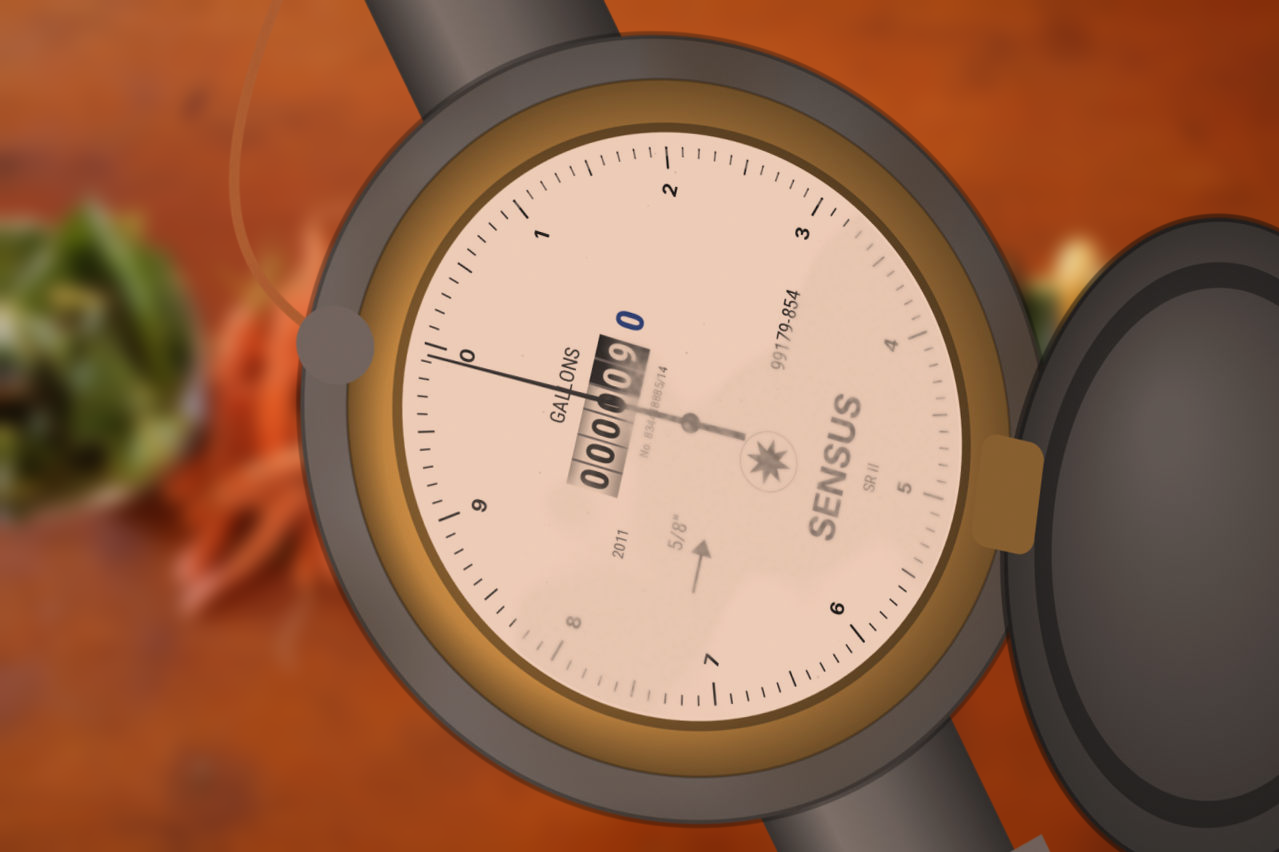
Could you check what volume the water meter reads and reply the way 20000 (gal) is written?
89.9 (gal)
